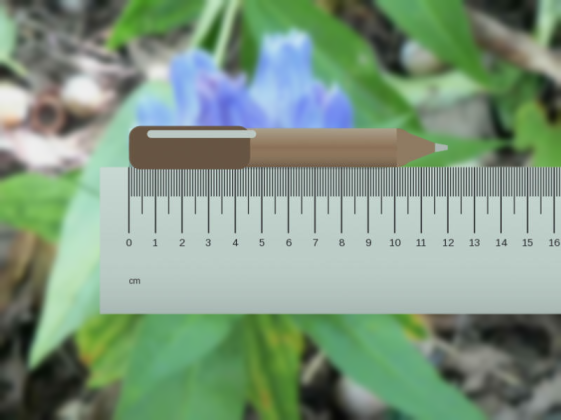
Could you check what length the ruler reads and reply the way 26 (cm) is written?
12 (cm)
